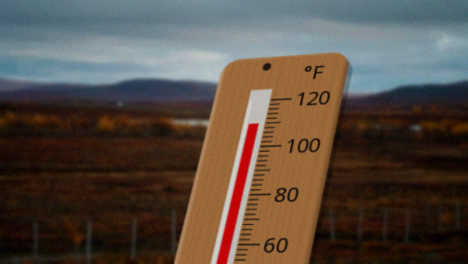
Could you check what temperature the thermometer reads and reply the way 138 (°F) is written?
110 (°F)
